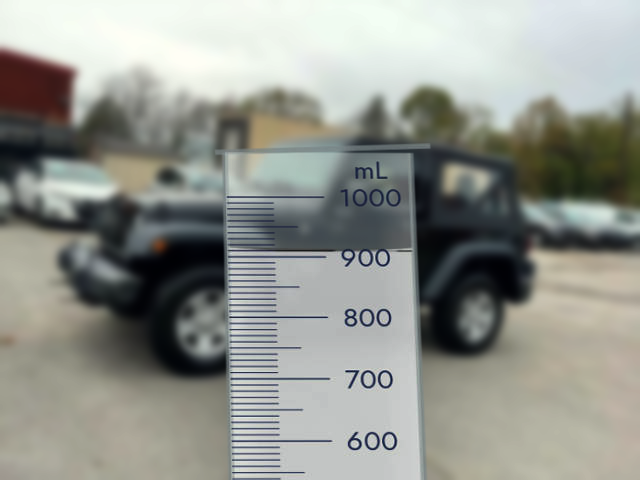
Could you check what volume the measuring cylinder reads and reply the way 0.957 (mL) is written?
910 (mL)
